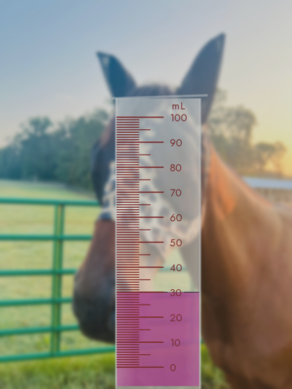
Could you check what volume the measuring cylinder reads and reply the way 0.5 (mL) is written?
30 (mL)
